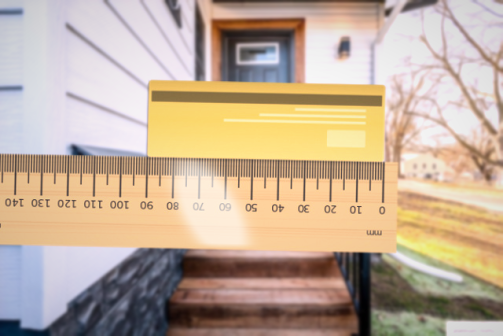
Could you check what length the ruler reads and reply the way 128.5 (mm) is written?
90 (mm)
